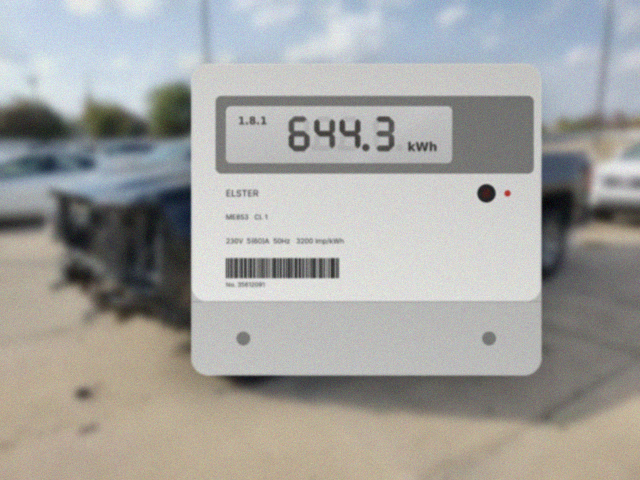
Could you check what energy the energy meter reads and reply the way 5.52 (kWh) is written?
644.3 (kWh)
